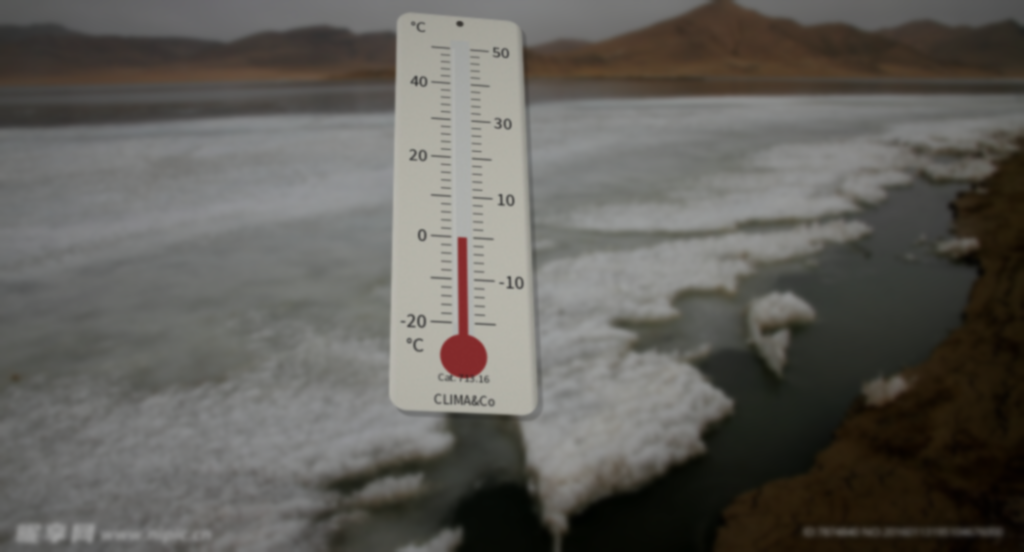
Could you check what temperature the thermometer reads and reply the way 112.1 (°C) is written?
0 (°C)
